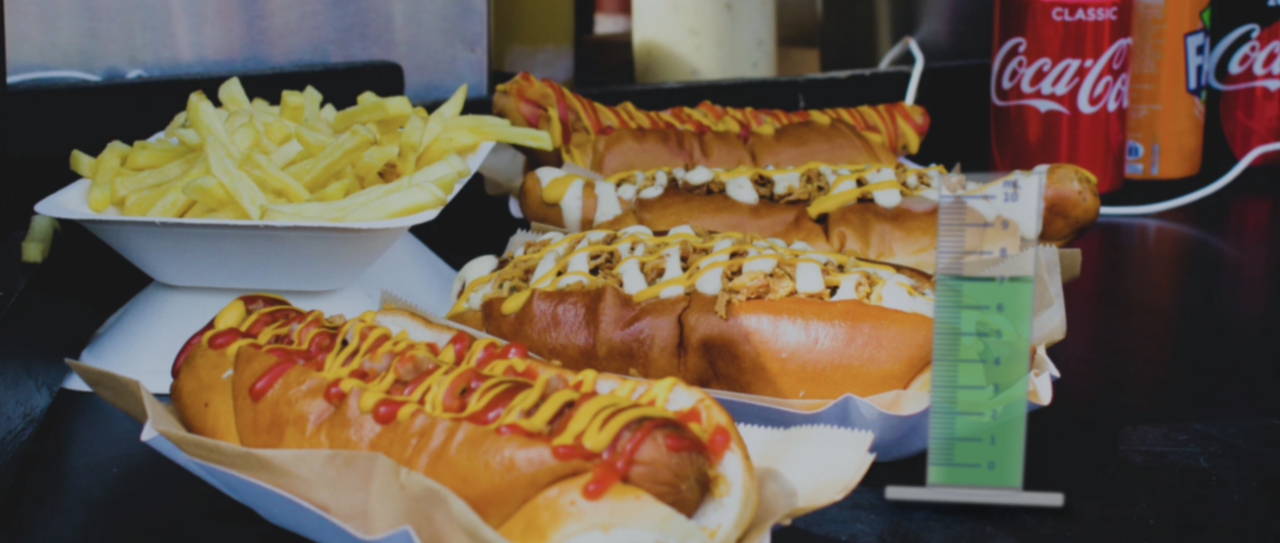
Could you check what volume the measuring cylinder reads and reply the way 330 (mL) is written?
7 (mL)
